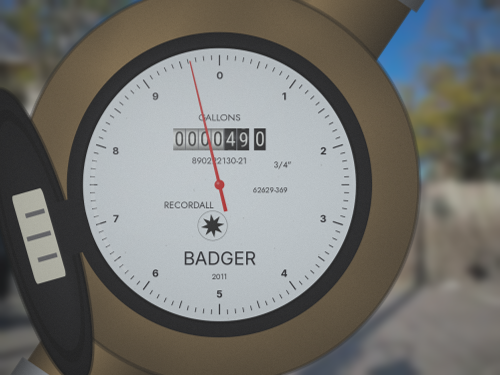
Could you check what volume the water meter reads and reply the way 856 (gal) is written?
489.6 (gal)
